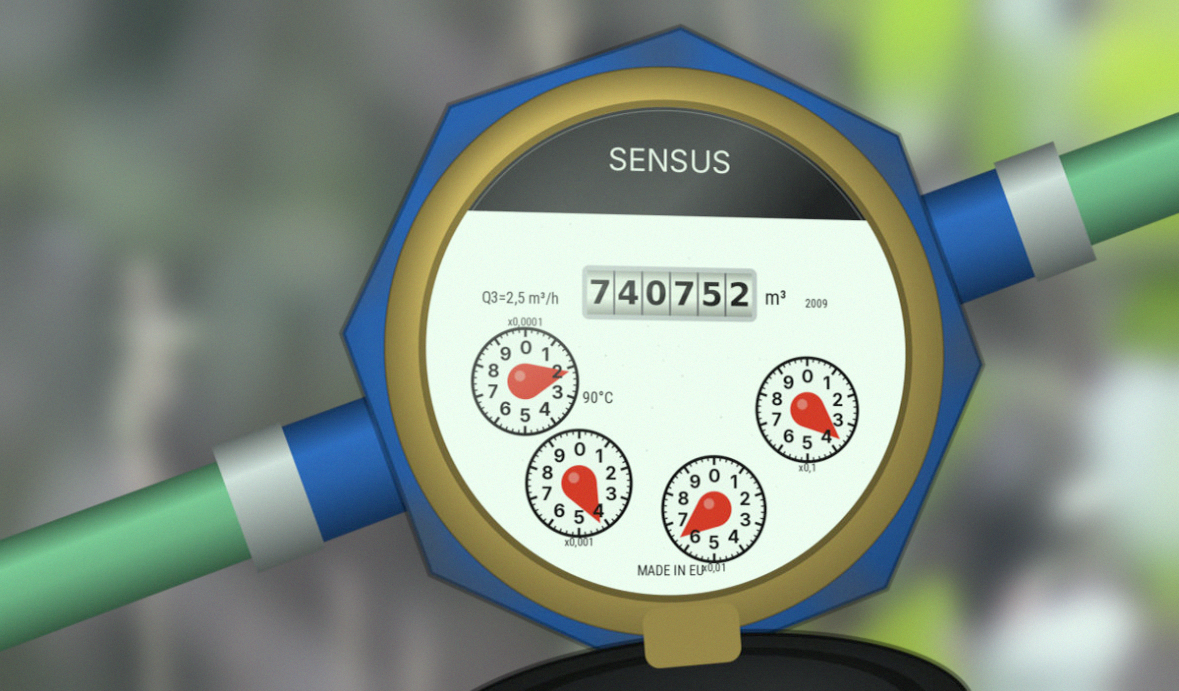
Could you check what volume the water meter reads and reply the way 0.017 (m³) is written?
740752.3642 (m³)
